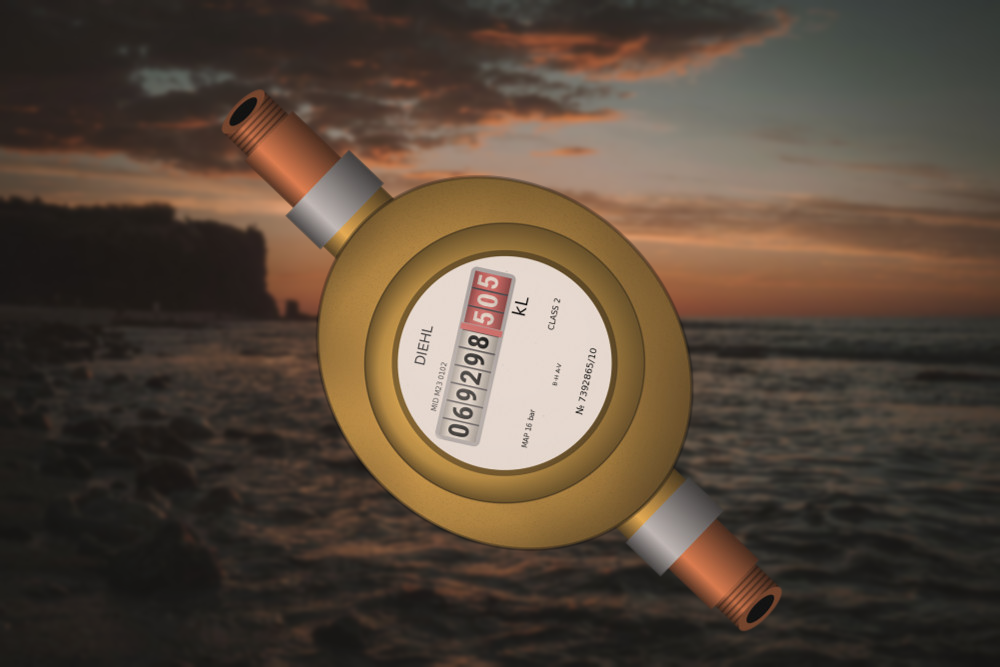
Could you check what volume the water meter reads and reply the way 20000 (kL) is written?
69298.505 (kL)
